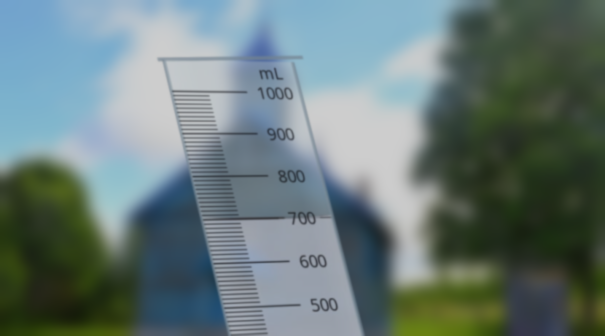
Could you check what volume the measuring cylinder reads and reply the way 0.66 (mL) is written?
700 (mL)
